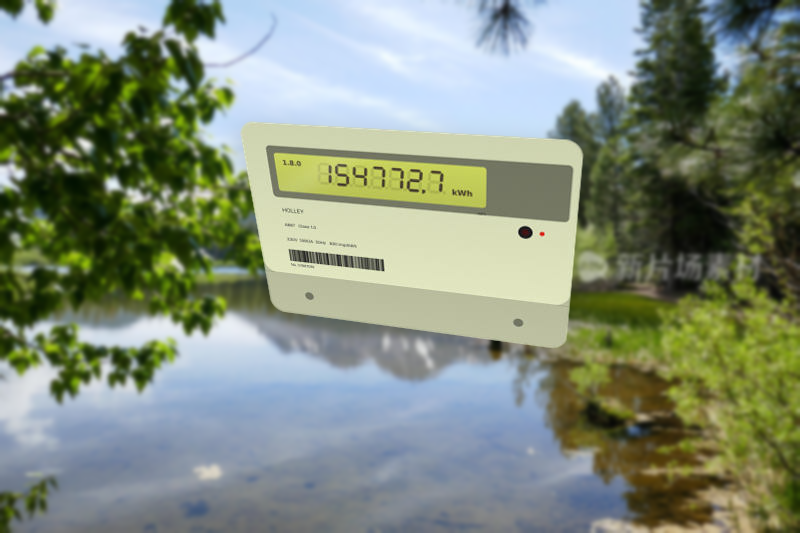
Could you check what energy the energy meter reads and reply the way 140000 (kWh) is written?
154772.7 (kWh)
